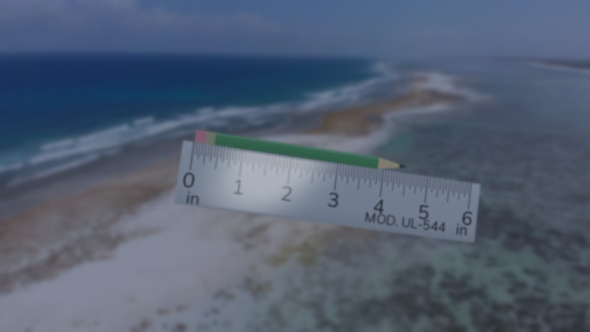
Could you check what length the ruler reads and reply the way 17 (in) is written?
4.5 (in)
